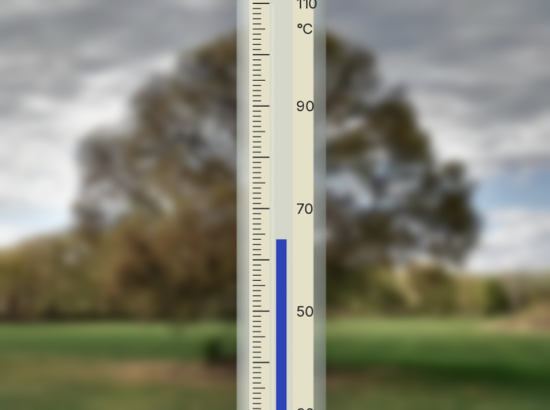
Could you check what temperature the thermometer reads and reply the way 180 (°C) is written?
64 (°C)
